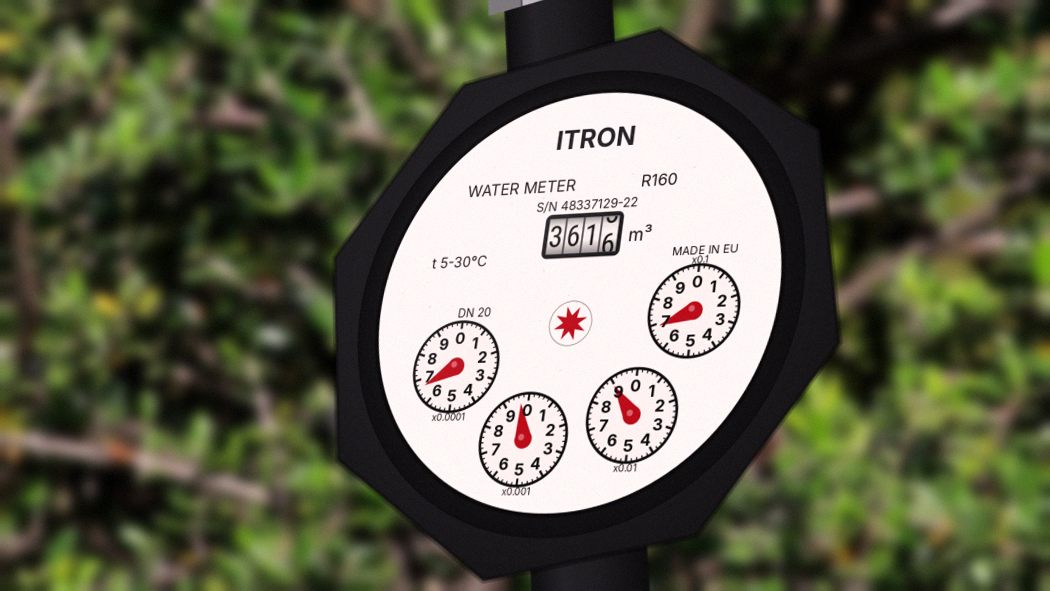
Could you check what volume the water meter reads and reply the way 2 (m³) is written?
3615.6896 (m³)
